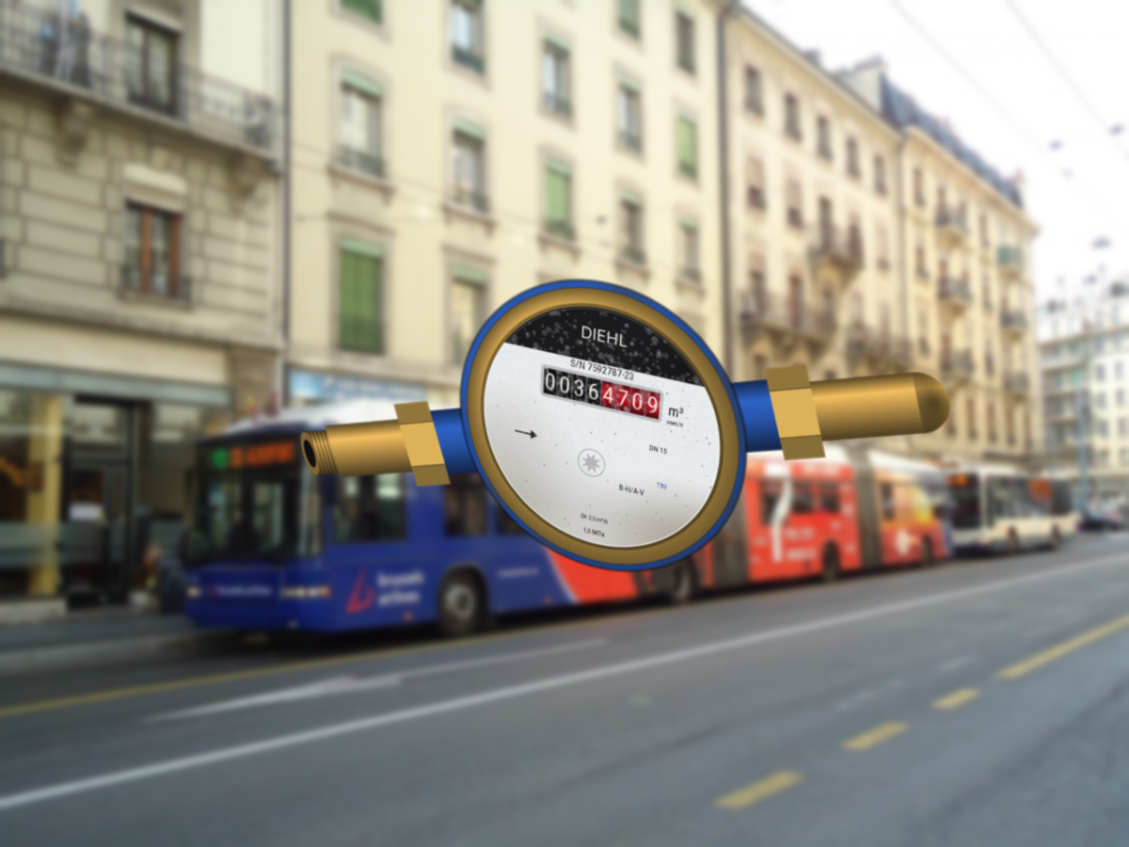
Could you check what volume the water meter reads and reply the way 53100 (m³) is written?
36.4709 (m³)
